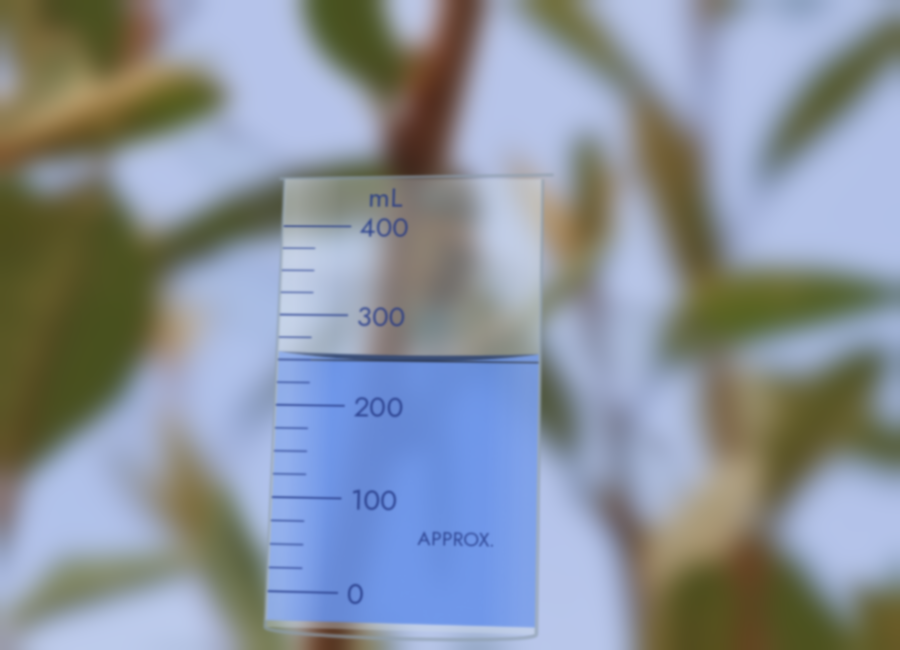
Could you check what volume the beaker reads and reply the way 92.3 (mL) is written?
250 (mL)
